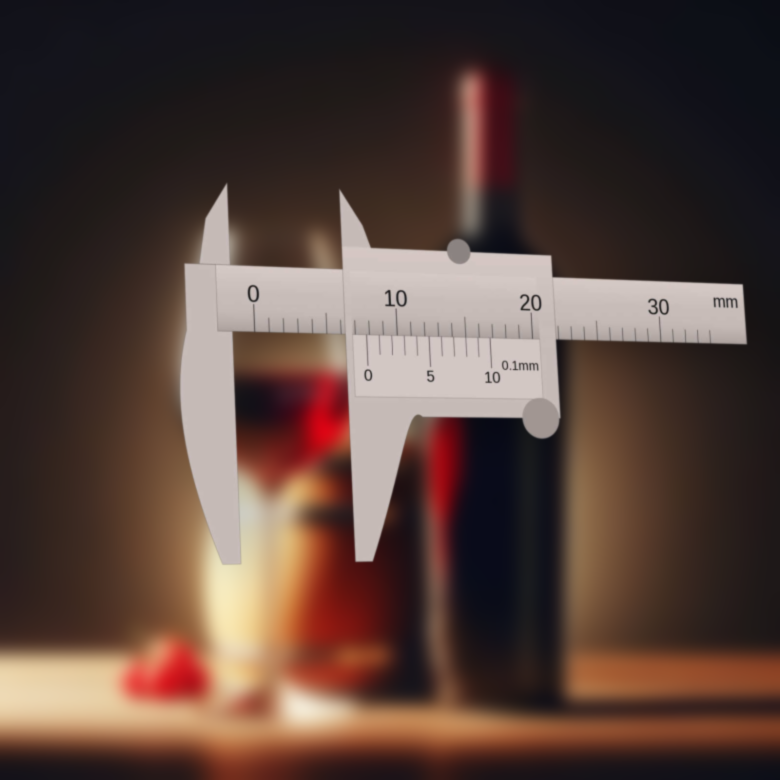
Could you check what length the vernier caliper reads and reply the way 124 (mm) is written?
7.8 (mm)
